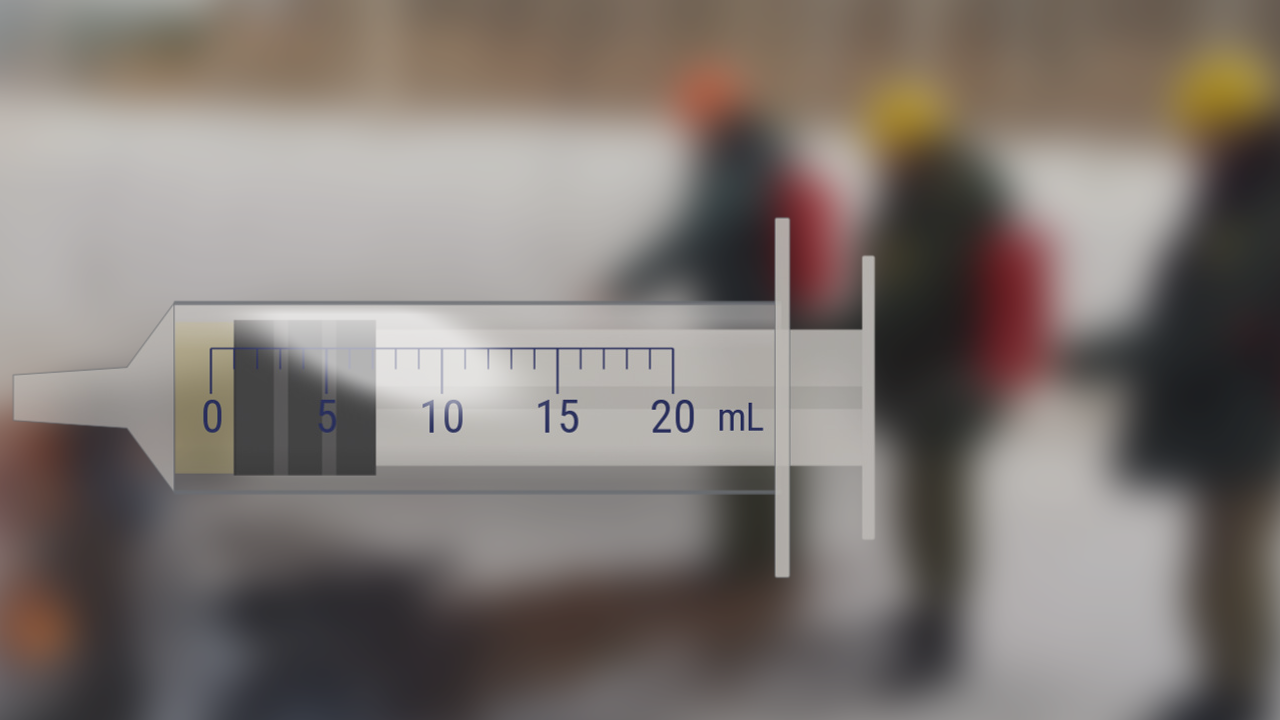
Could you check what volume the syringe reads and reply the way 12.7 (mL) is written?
1 (mL)
